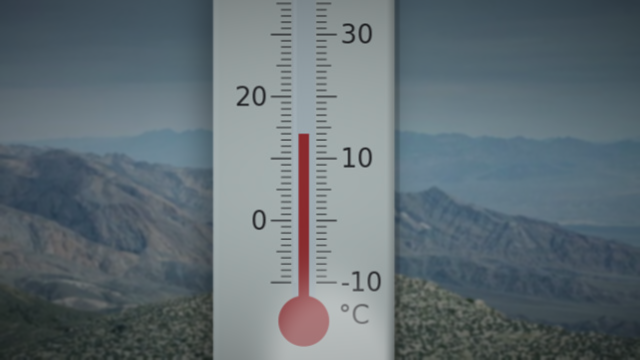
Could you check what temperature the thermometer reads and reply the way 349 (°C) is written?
14 (°C)
